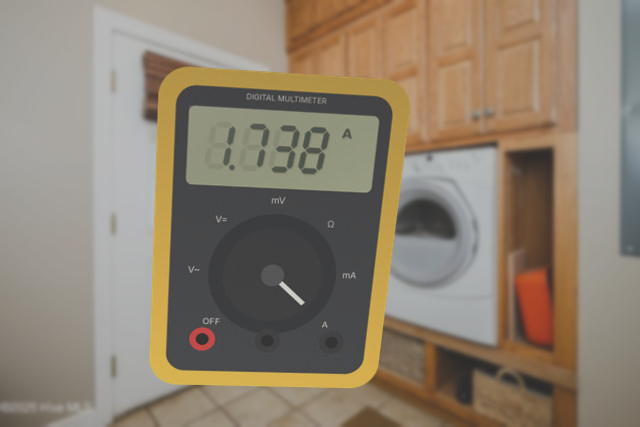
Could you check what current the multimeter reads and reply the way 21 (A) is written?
1.738 (A)
